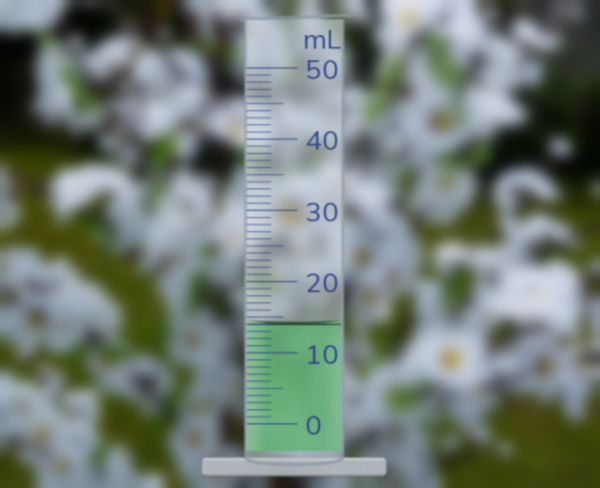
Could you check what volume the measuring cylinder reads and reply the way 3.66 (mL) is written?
14 (mL)
